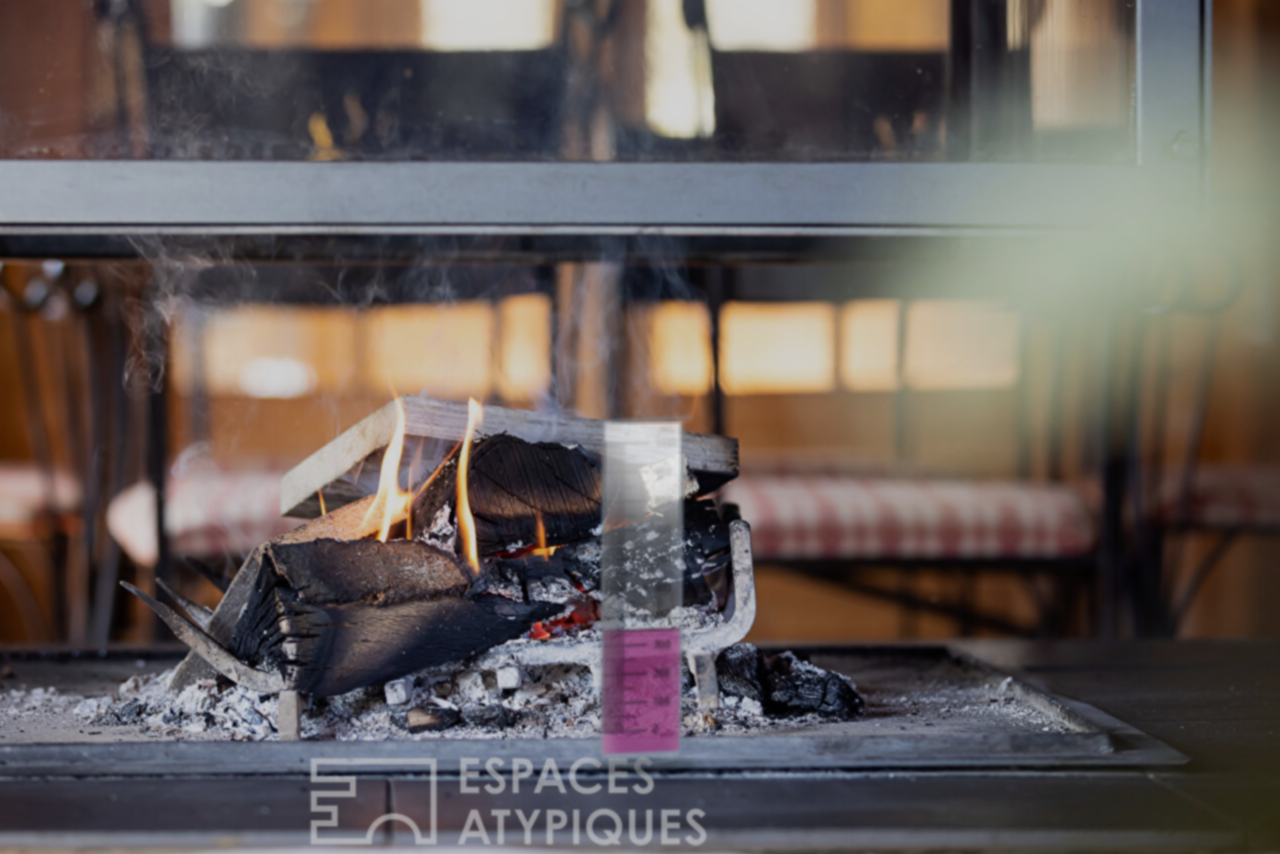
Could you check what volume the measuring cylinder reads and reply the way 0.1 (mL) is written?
350 (mL)
